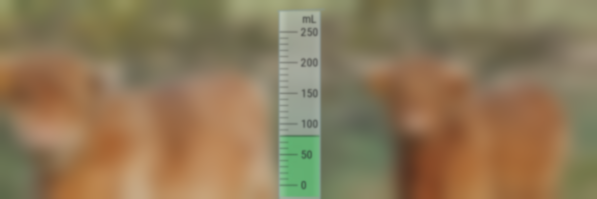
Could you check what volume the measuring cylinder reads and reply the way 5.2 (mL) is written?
80 (mL)
